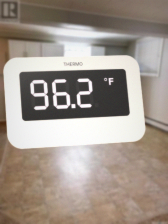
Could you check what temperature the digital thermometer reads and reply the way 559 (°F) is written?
96.2 (°F)
